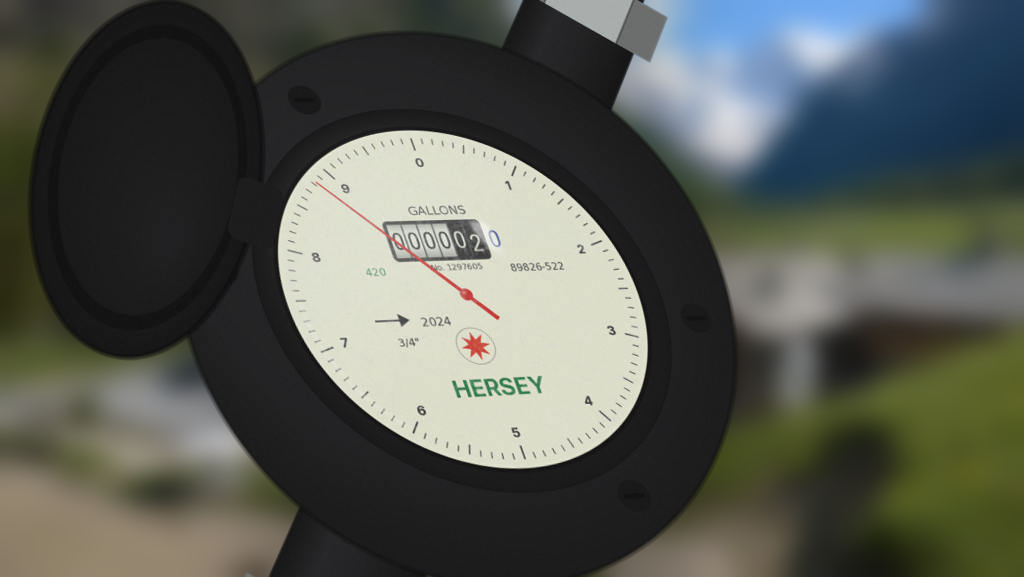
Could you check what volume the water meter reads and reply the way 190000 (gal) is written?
18.8 (gal)
